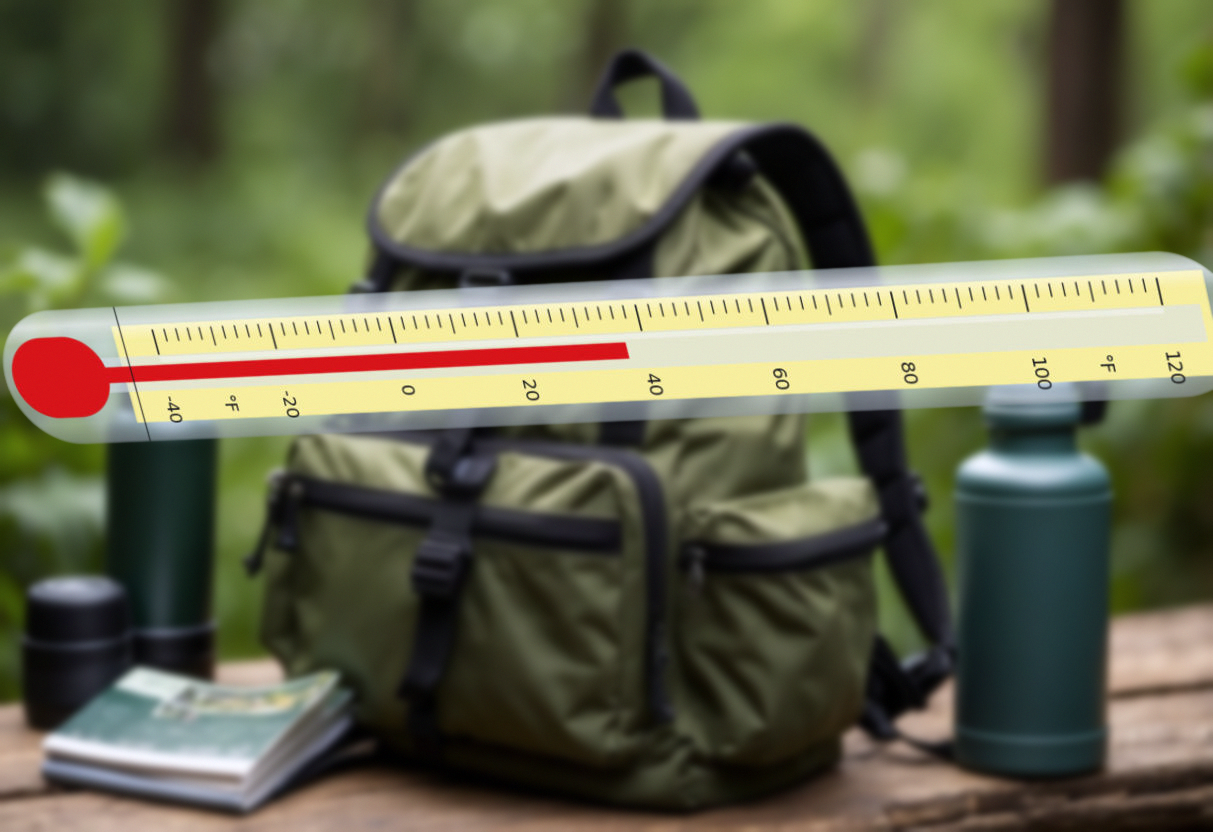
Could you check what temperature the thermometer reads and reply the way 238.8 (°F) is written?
37 (°F)
